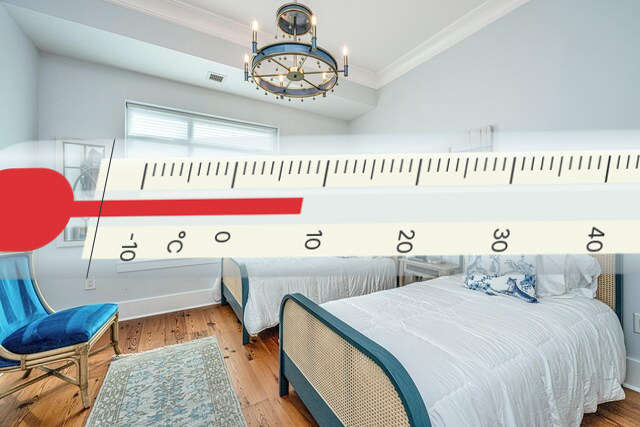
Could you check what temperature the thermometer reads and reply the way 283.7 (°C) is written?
8 (°C)
